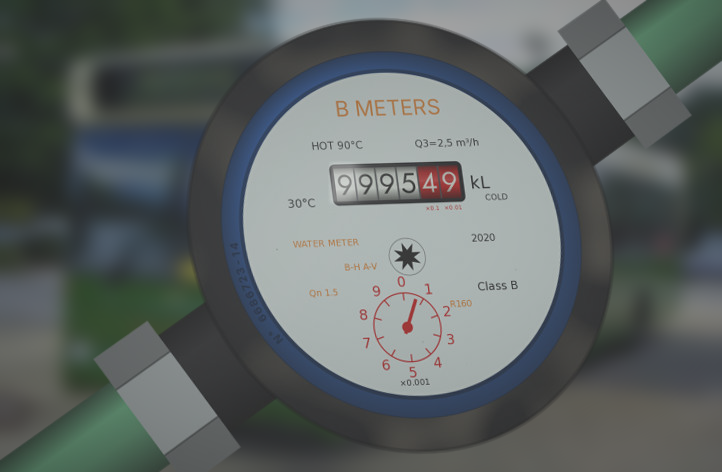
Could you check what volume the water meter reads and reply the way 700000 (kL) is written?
9995.490 (kL)
